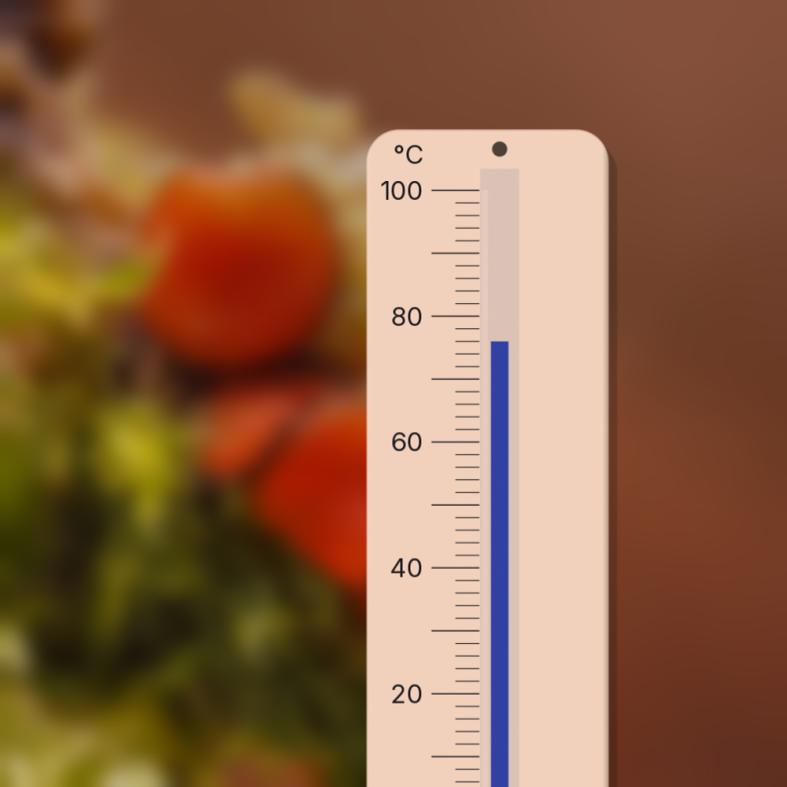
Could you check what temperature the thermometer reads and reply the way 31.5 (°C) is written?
76 (°C)
